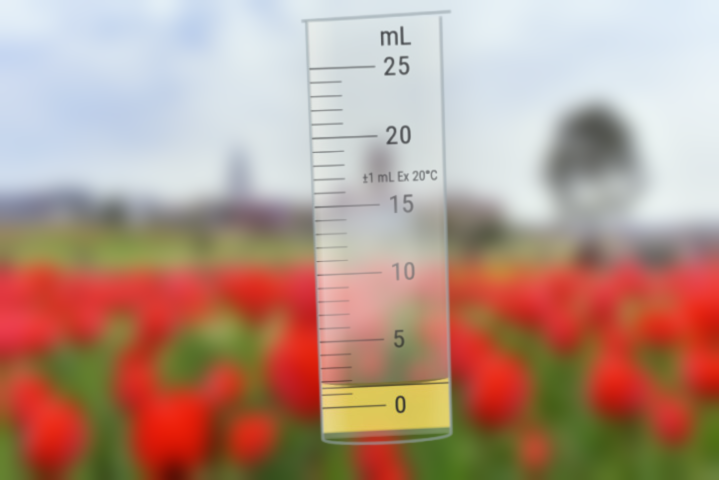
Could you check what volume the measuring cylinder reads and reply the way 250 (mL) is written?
1.5 (mL)
